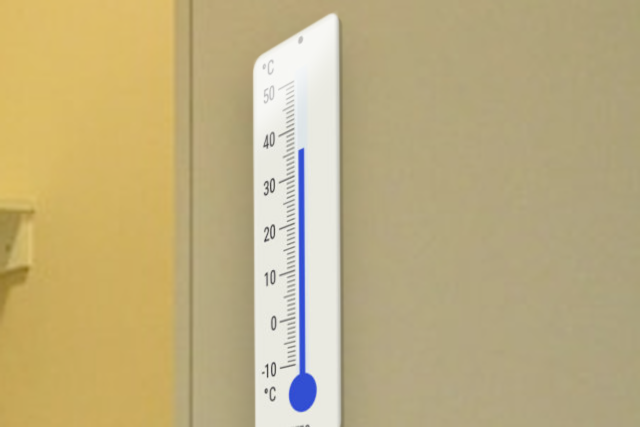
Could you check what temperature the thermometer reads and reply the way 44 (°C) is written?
35 (°C)
